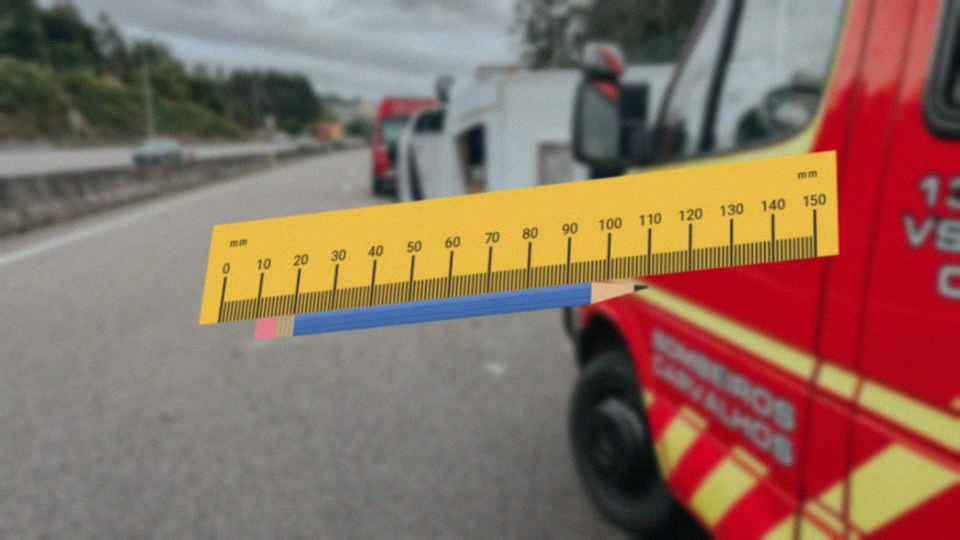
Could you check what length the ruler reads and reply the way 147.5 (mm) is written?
100 (mm)
